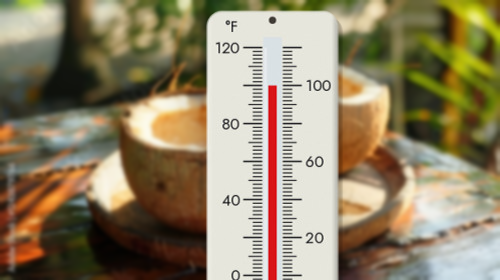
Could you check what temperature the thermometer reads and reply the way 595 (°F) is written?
100 (°F)
